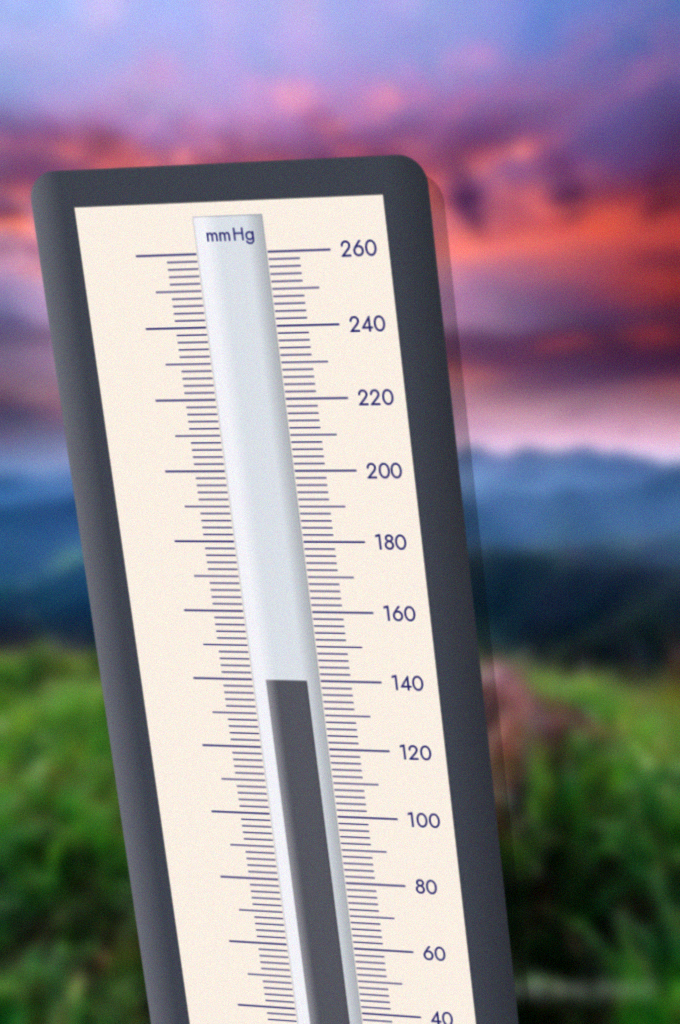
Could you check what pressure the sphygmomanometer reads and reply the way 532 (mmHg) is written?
140 (mmHg)
